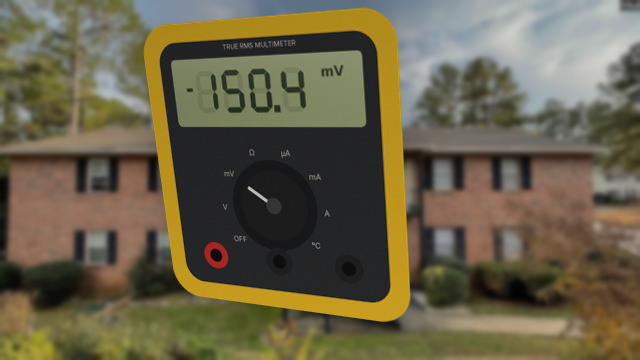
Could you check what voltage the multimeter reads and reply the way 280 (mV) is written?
-150.4 (mV)
